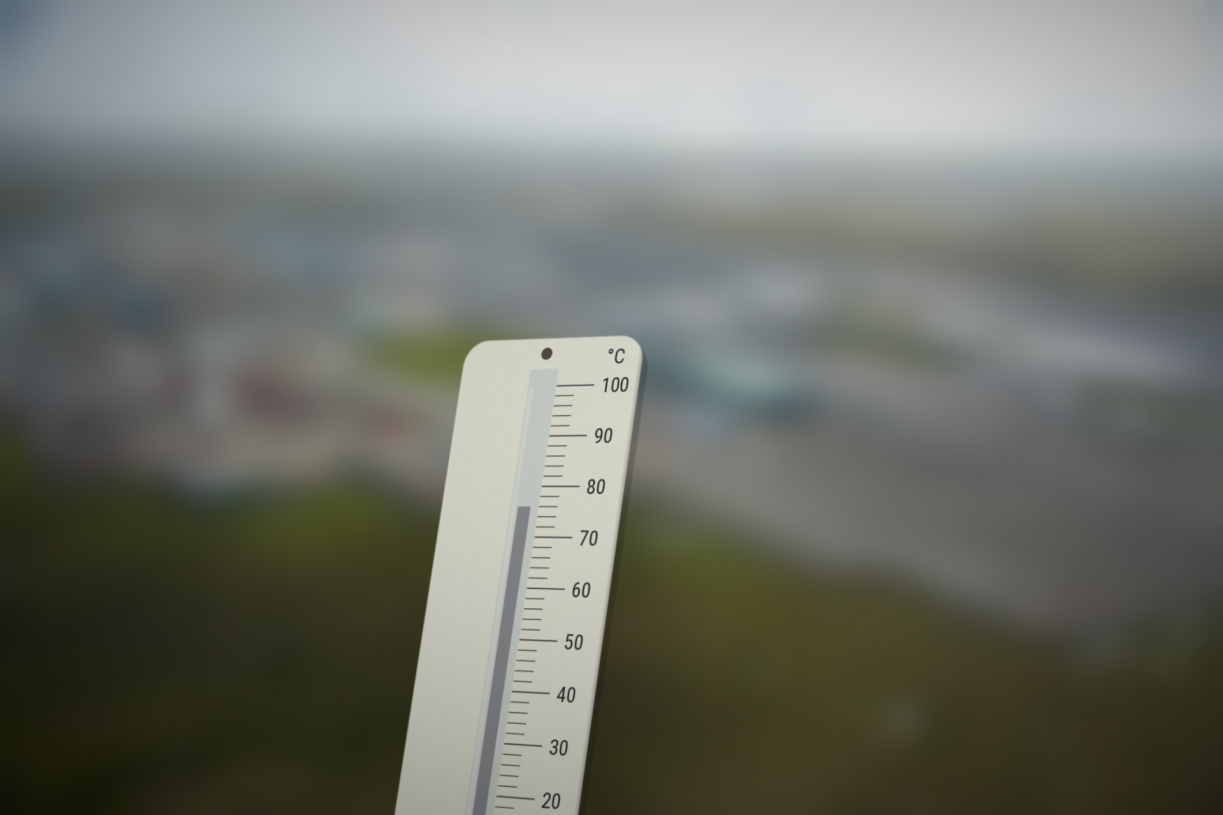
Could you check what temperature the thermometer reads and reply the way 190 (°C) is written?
76 (°C)
